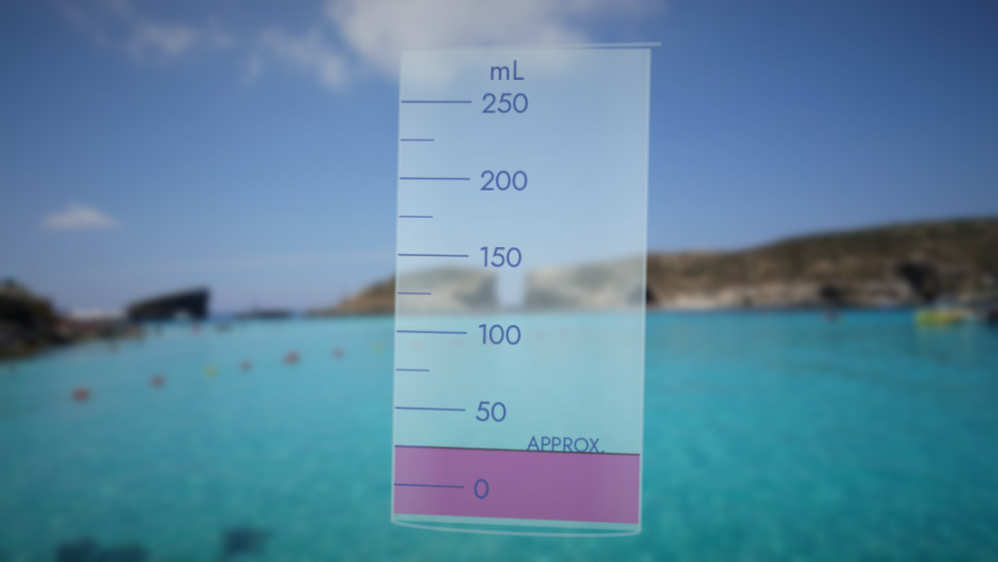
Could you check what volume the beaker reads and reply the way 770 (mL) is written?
25 (mL)
